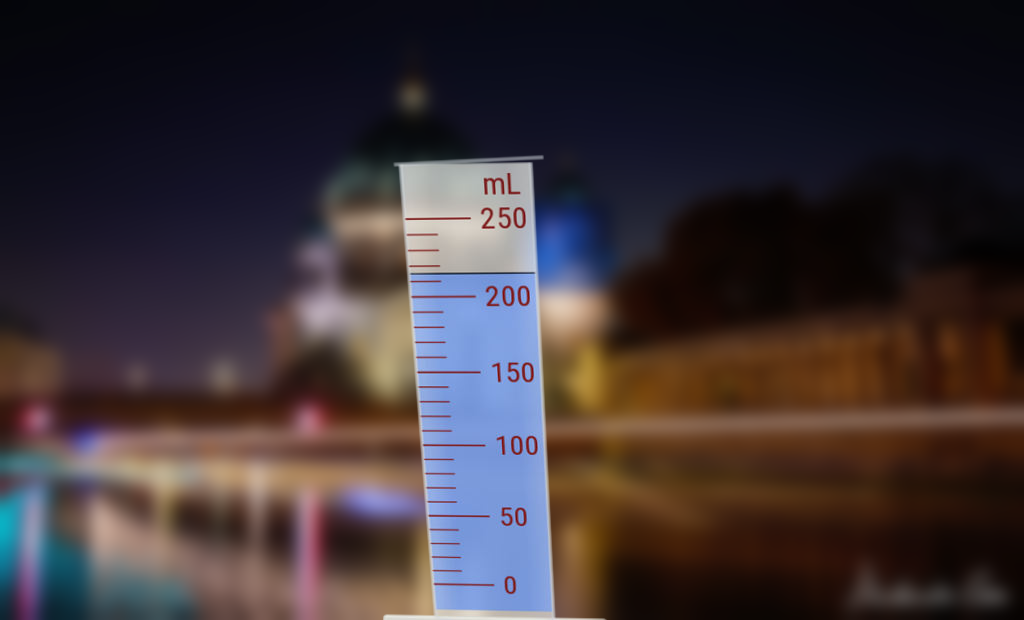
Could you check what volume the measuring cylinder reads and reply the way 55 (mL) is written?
215 (mL)
